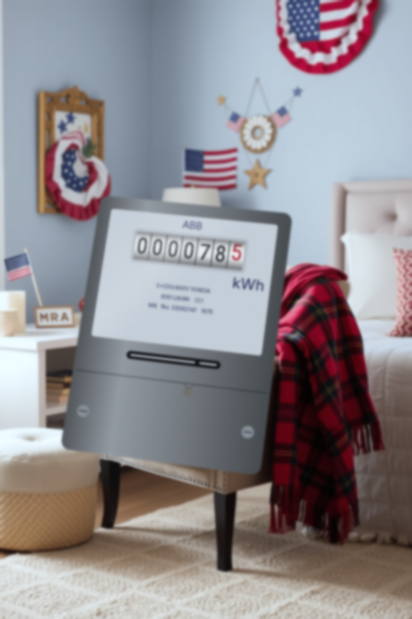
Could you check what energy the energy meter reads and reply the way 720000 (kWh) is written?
78.5 (kWh)
